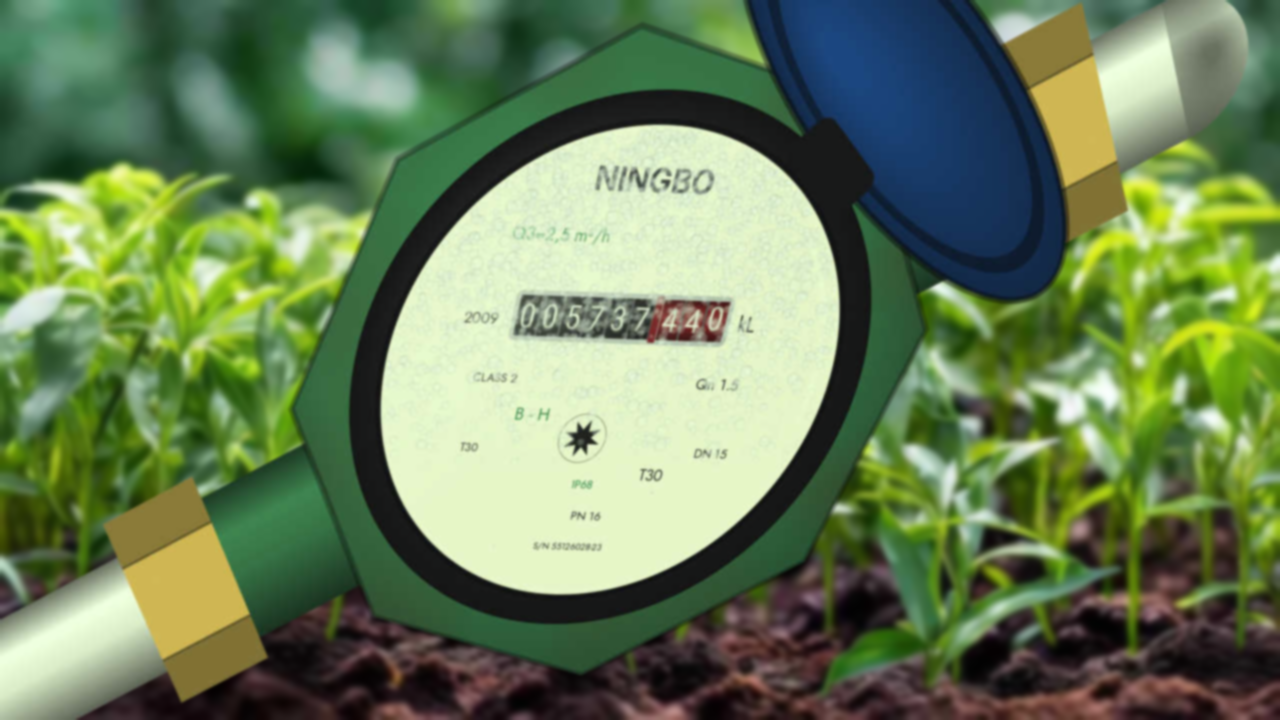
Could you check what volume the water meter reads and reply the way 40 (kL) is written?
5737.440 (kL)
